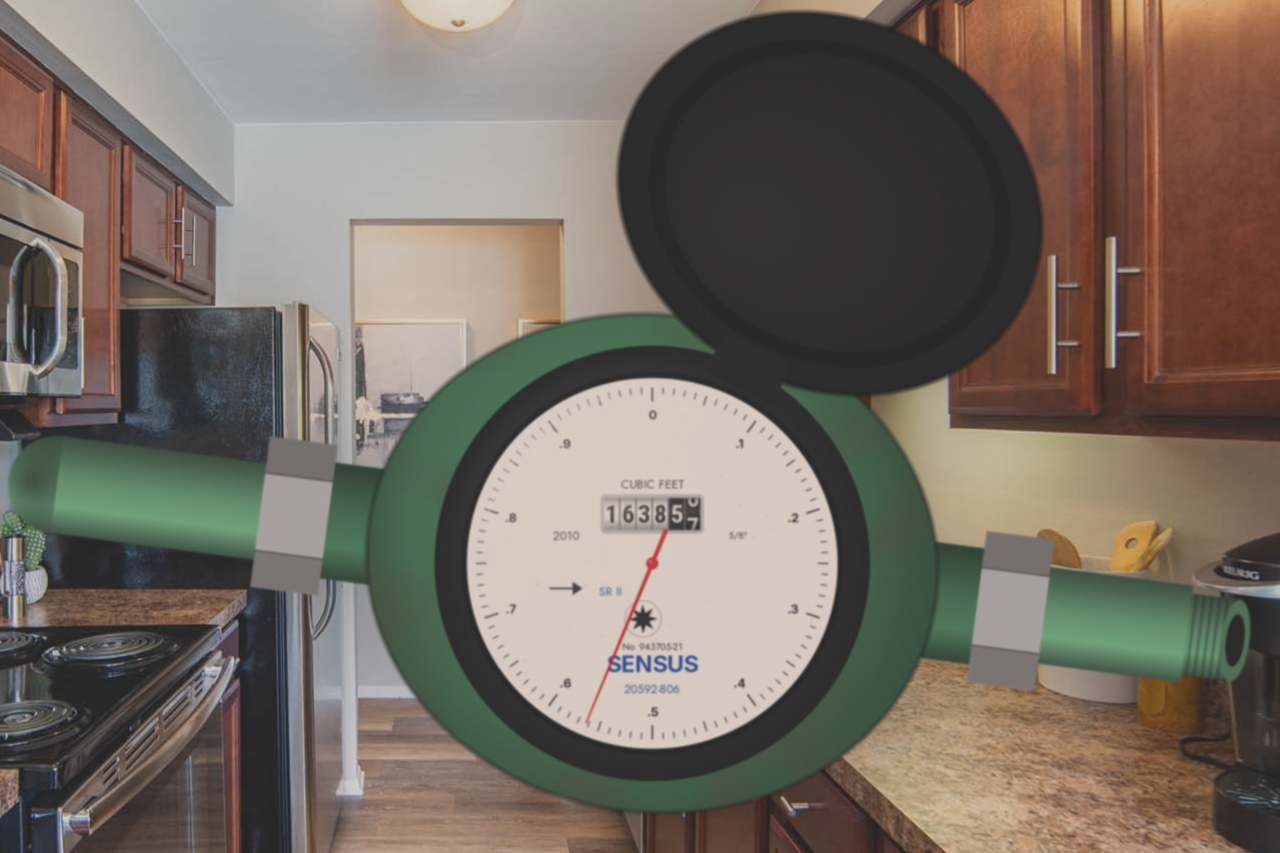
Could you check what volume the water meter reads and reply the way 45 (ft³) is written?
163856.56 (ft³)
